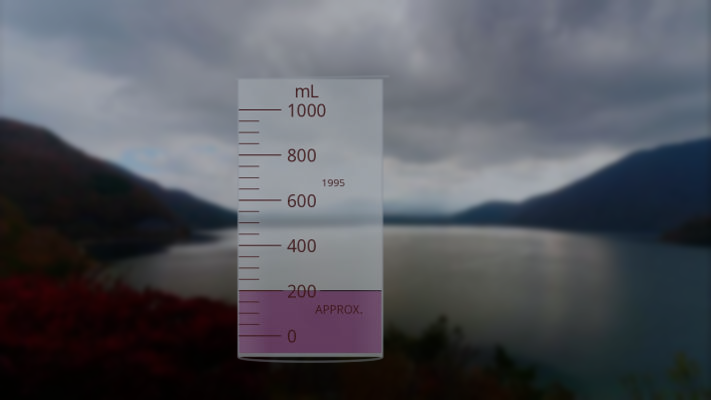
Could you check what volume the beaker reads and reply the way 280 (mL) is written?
200 (mL)
